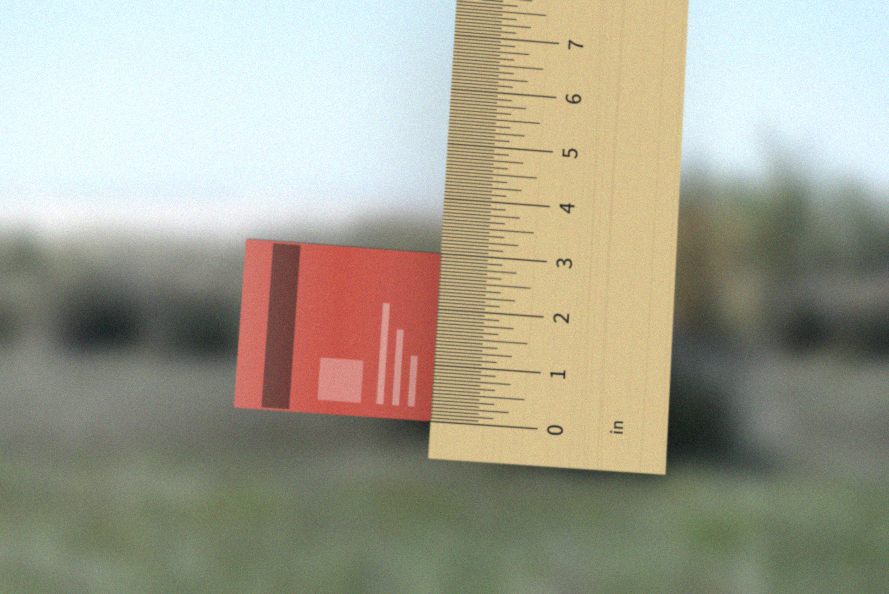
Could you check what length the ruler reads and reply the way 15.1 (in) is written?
3 (in)
